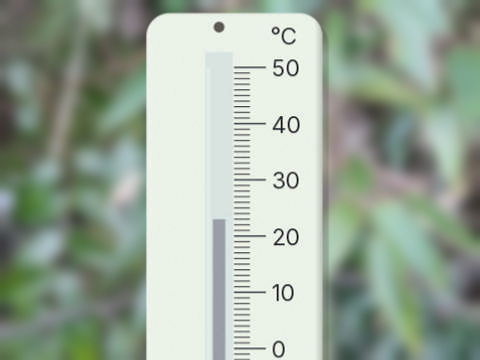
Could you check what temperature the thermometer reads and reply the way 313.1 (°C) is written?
23 (°C)
